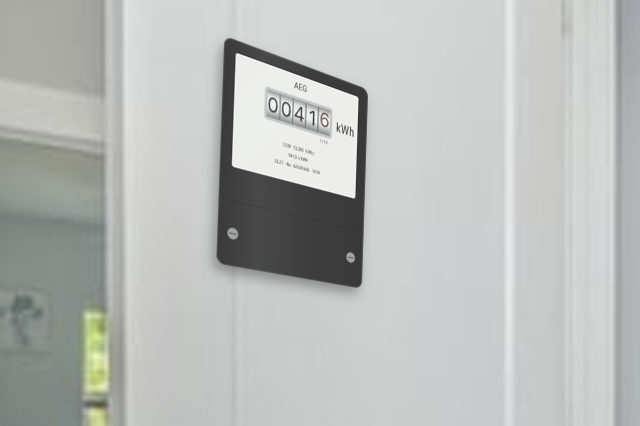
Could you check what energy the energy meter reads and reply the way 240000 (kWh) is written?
41.6 (kWh)
